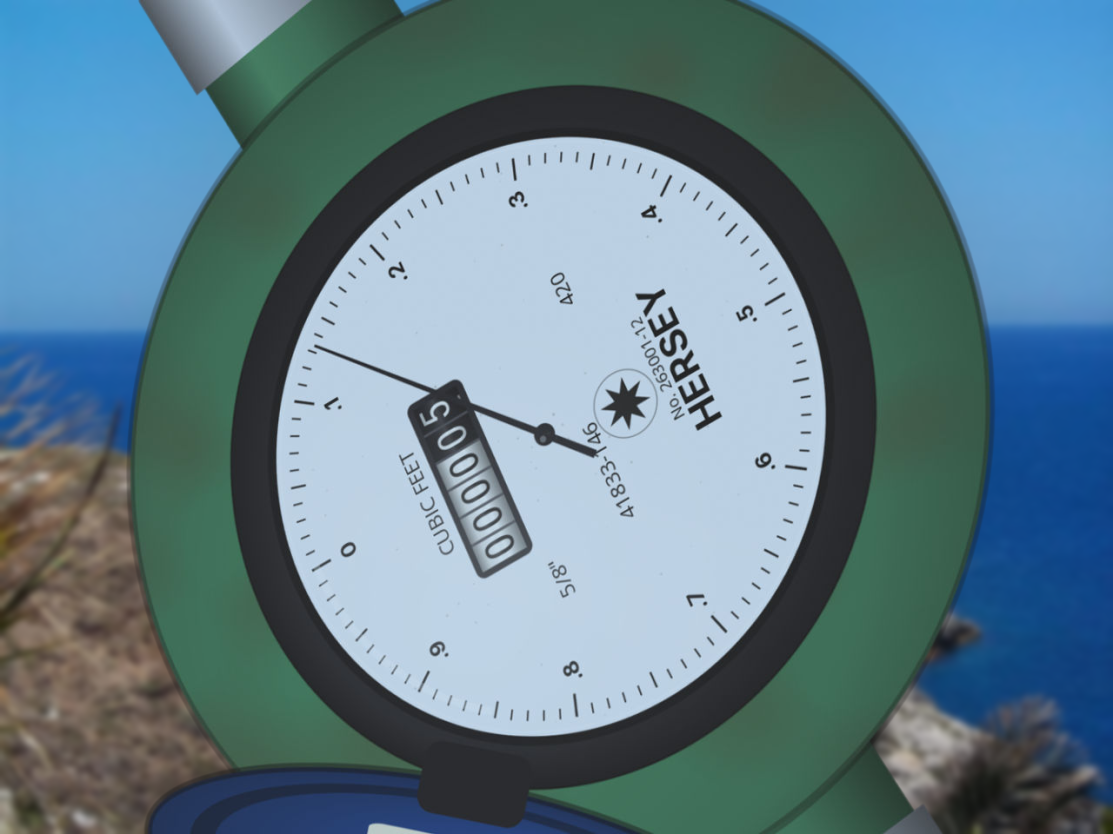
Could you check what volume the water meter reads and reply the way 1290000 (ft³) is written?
5.13 (ft³)
